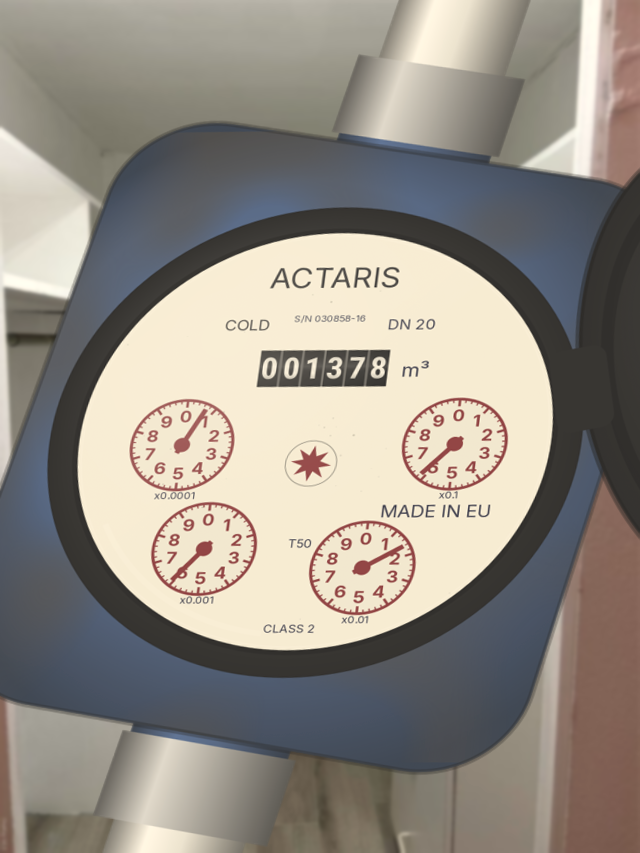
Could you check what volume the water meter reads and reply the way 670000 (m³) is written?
1378.6160 (m³)
